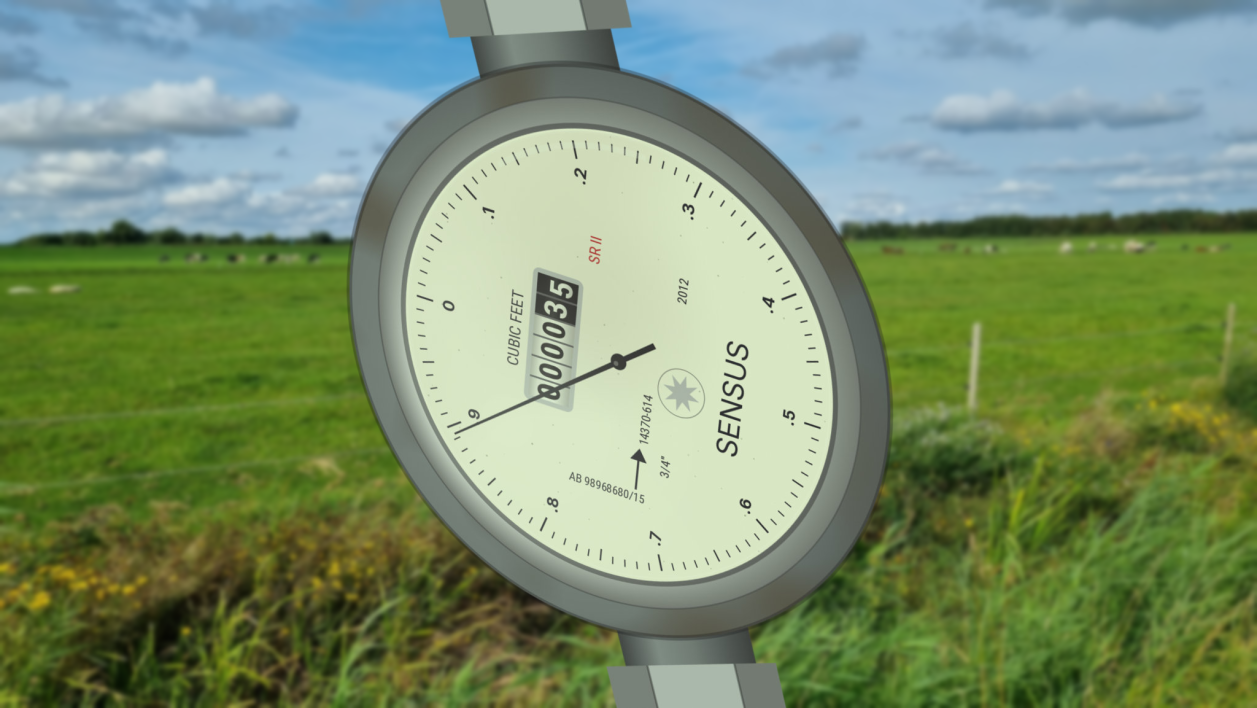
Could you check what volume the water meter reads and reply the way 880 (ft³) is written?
34.89 (ft³)
